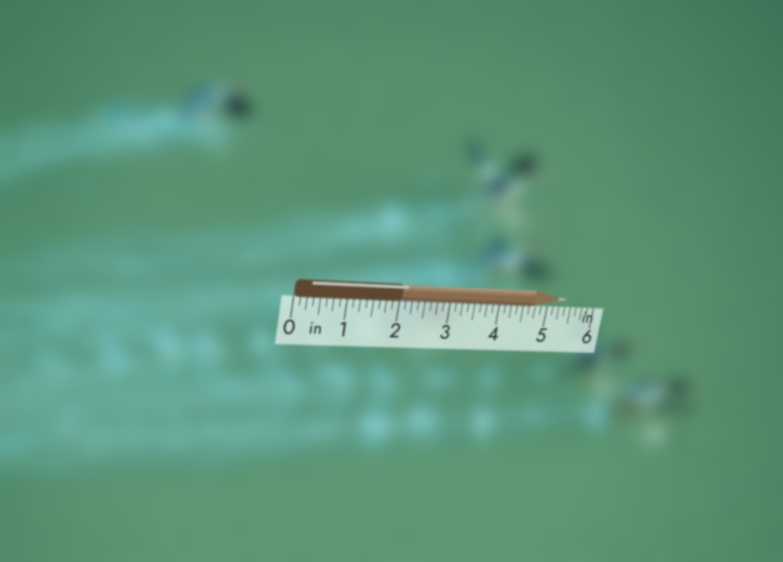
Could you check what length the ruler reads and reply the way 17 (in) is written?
5.375 (in)
